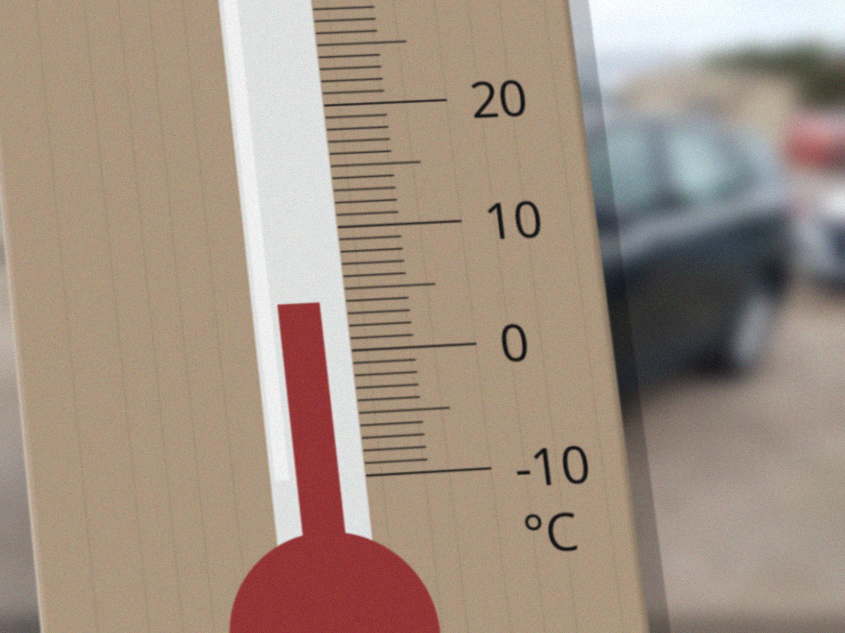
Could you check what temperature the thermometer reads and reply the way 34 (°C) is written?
4 (°C)
